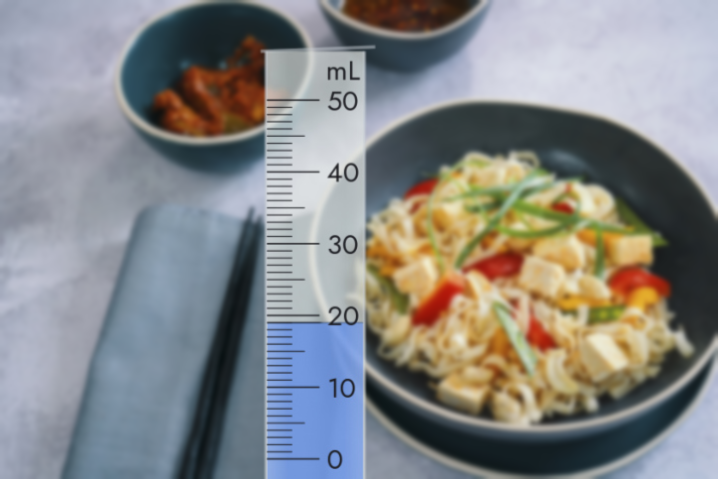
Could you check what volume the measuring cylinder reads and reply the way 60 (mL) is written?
19 (mL)
